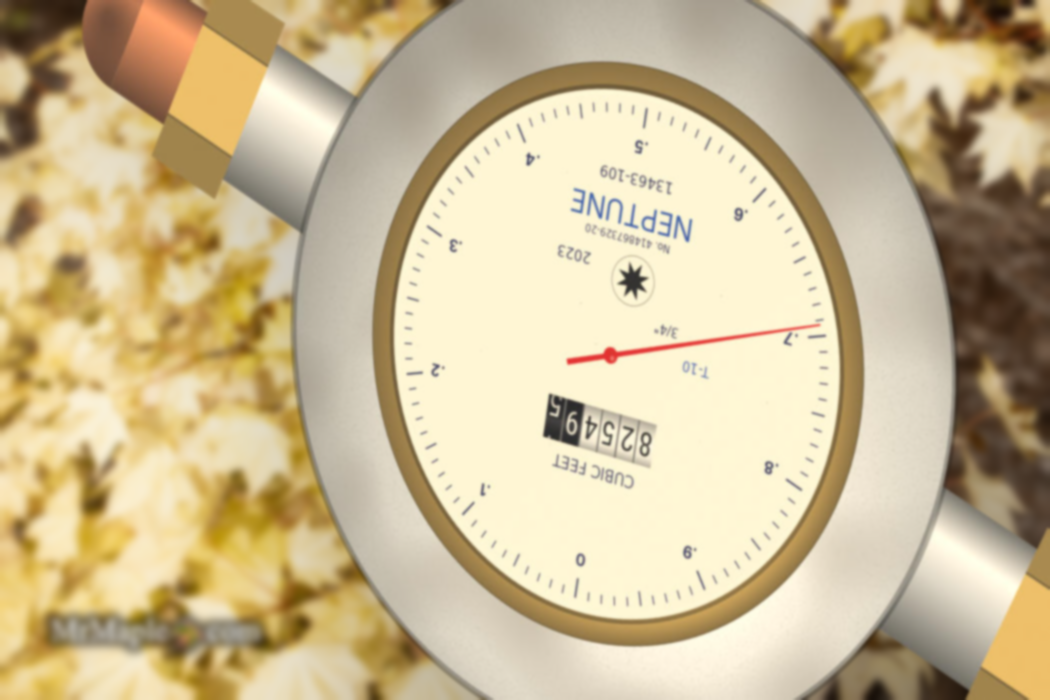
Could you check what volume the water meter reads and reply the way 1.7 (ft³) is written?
825494.69 (ft³)
